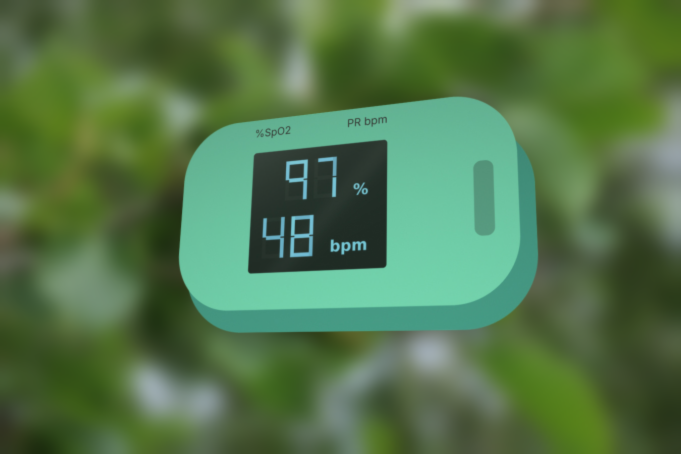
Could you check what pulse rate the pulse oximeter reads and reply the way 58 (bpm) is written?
48 (bpm)
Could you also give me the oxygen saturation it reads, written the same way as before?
97 (%)
